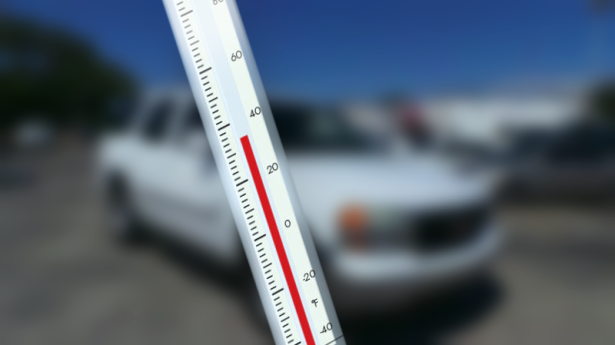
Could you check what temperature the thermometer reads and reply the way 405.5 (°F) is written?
34 (°F)
